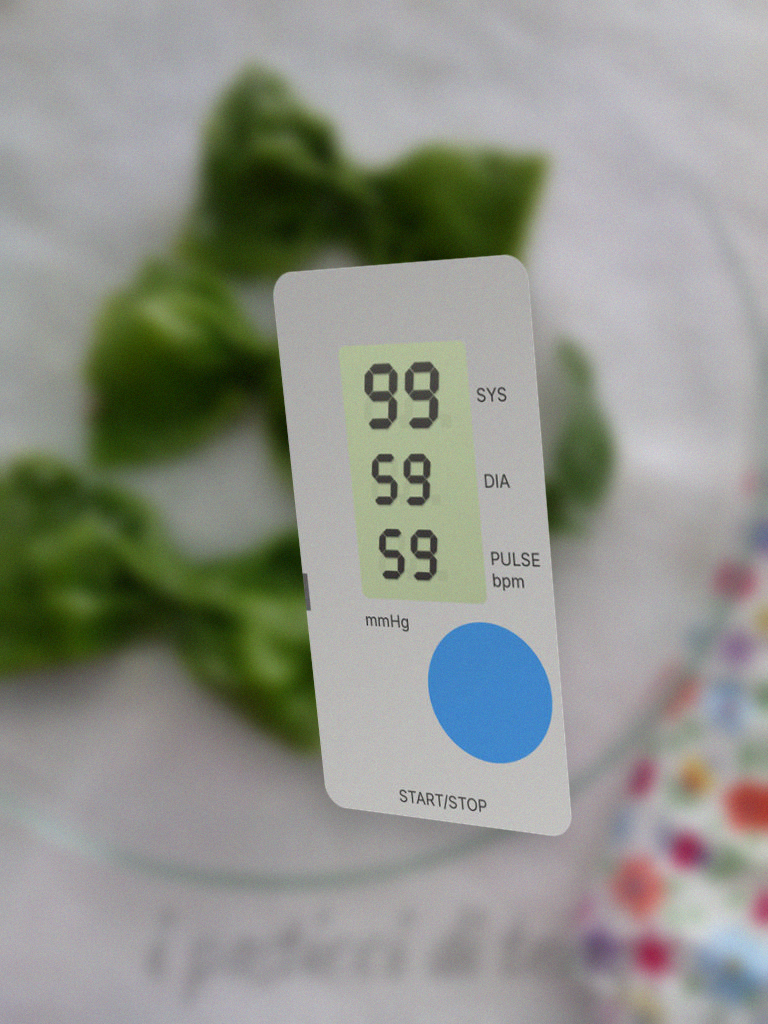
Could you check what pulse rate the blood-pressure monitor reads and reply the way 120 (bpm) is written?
59 (bpm)
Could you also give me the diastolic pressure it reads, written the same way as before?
59 (mmHg)
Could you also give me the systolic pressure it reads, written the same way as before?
99 (mmHg)
